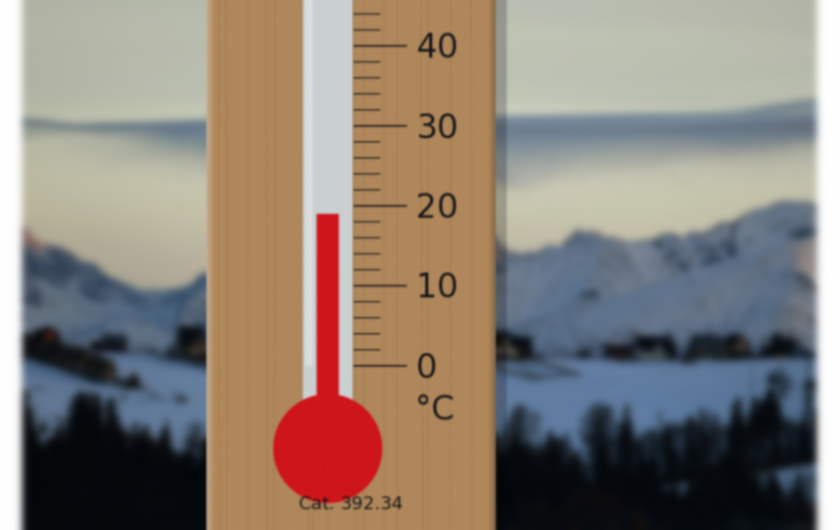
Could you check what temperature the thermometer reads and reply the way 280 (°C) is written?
19 (°C)
